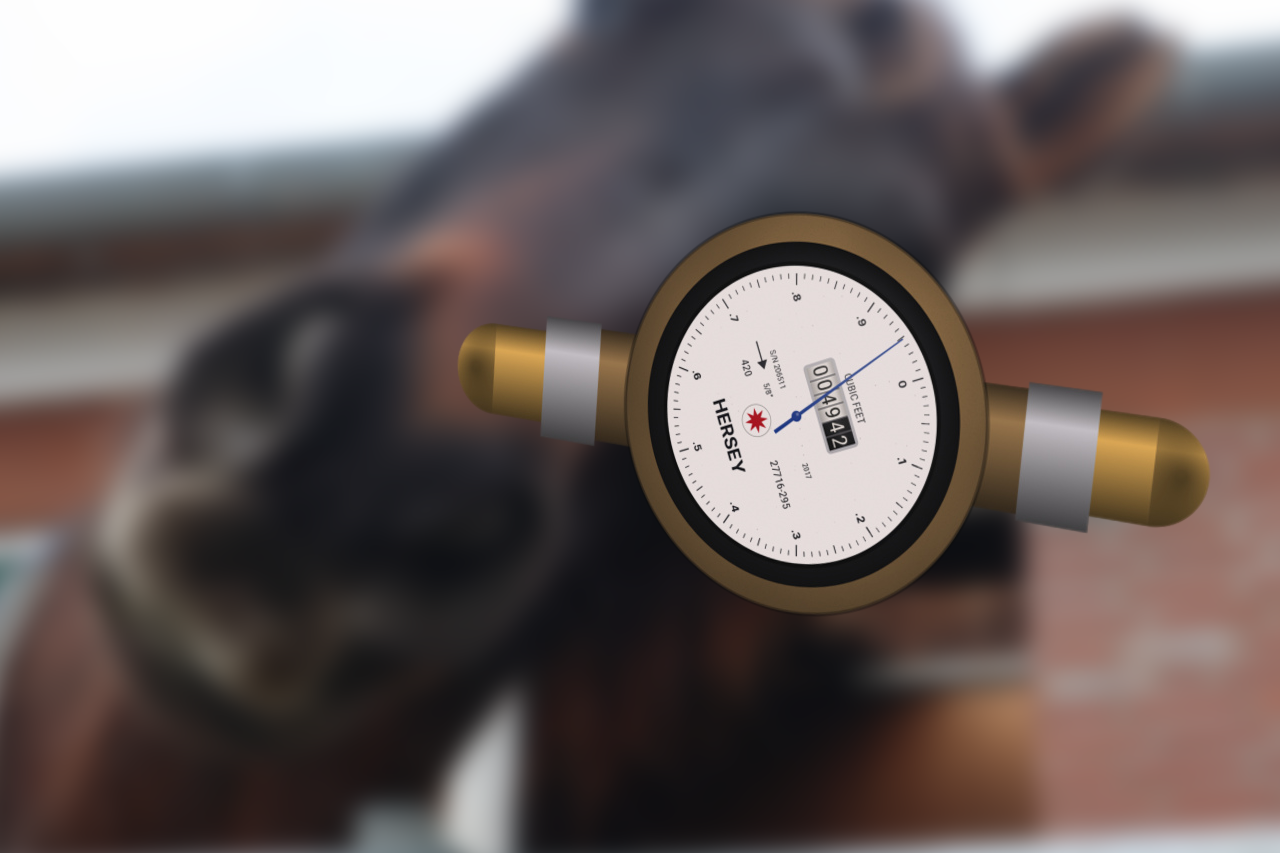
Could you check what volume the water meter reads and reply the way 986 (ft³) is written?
4941.95 (ft³)
